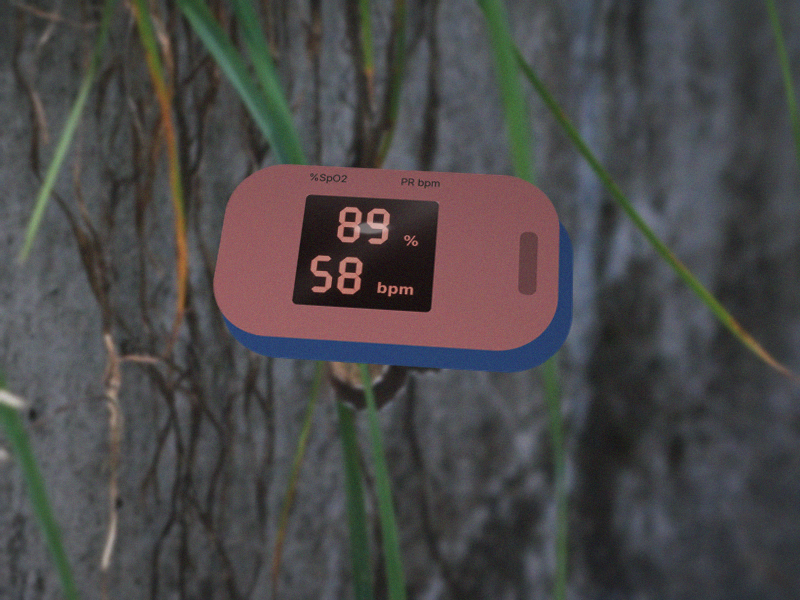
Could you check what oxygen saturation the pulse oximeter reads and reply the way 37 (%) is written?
89 (%)
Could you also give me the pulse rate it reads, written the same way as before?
58 (bpm)
